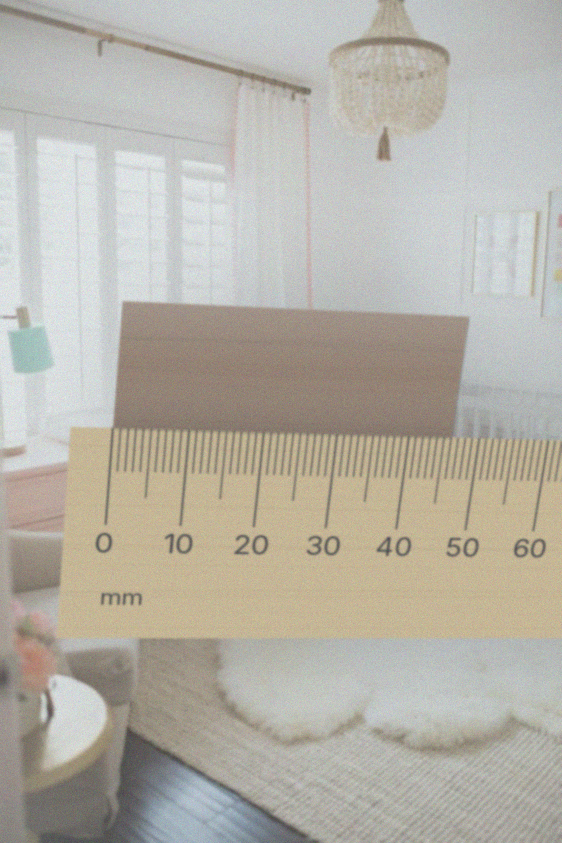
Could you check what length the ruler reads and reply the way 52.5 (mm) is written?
46 (mm)
